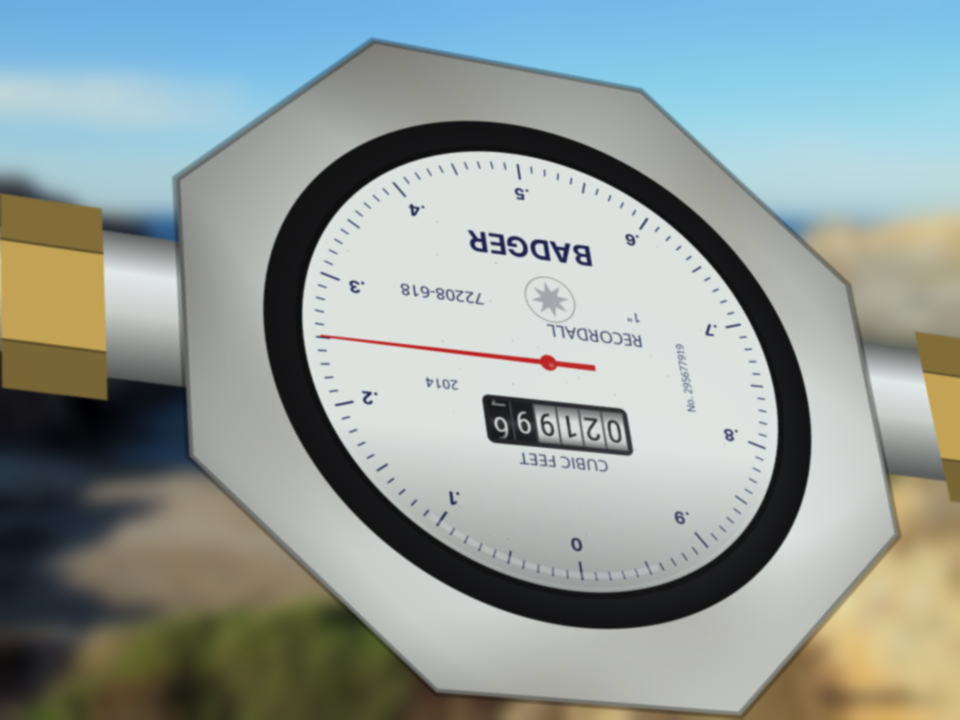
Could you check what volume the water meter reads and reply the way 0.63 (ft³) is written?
21996.25 (ft³)
